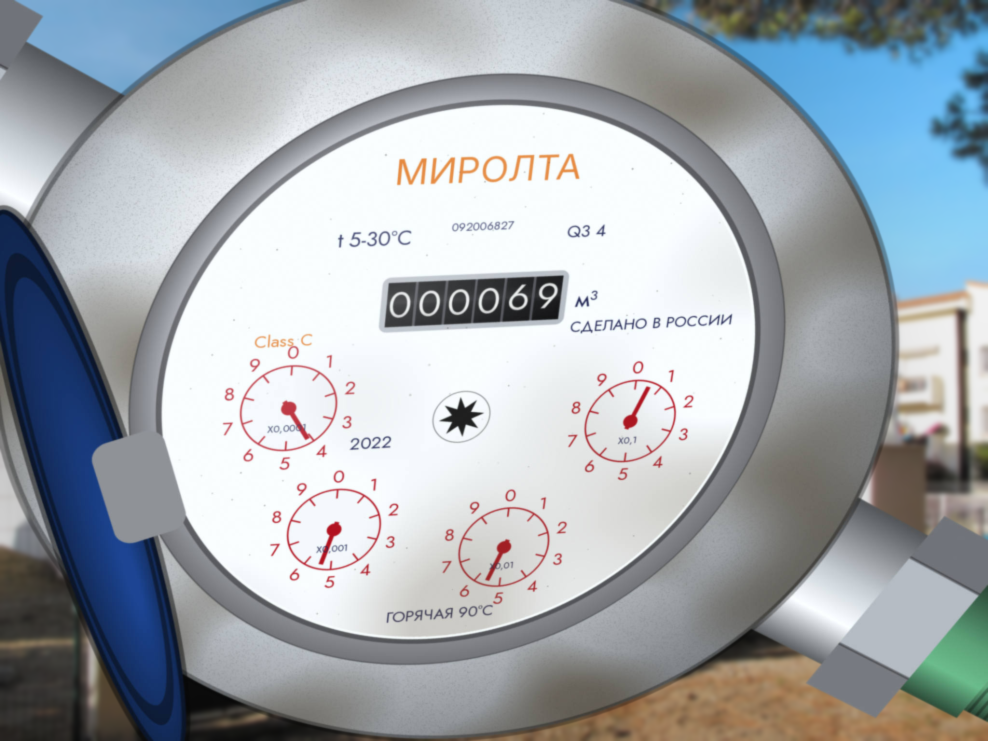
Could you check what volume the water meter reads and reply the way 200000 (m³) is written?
69.0554 (m³)
